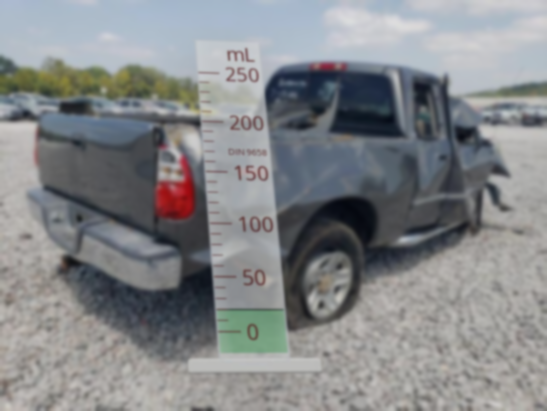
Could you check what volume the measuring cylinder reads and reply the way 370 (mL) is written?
20 (mL)
